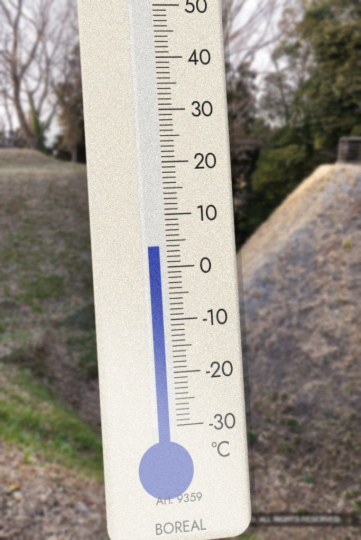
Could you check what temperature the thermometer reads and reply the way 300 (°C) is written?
4 (°C)
